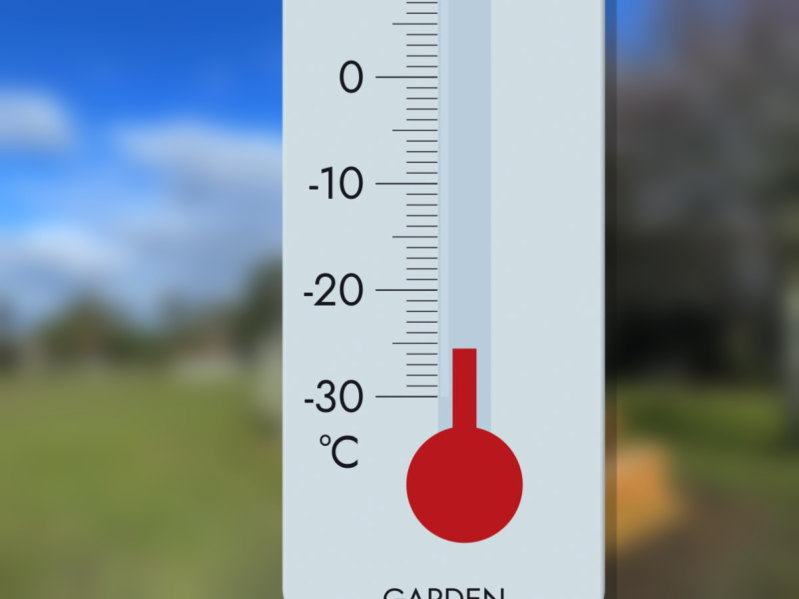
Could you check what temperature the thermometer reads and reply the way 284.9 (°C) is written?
-25.5 (°C)
